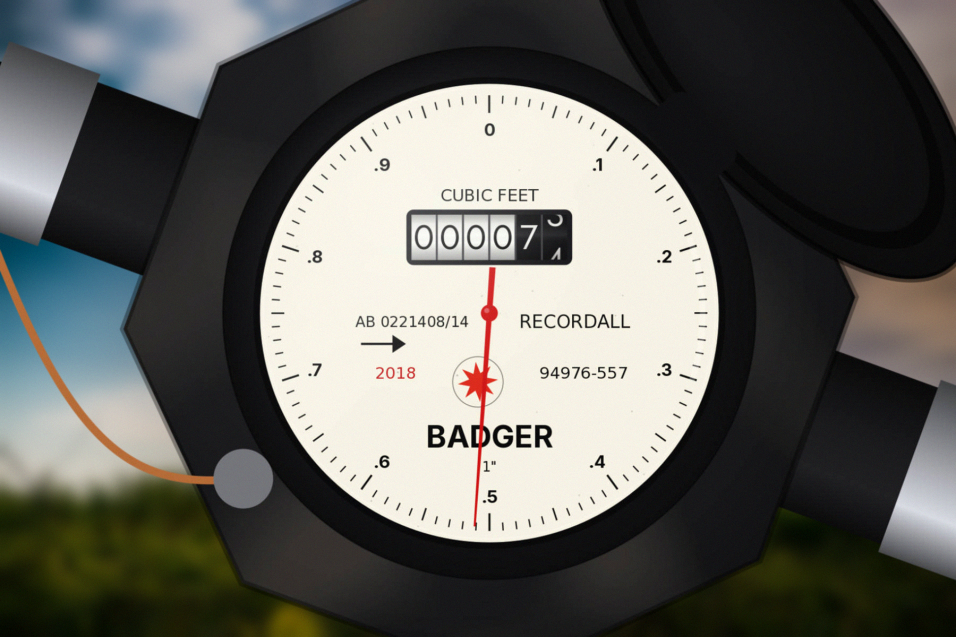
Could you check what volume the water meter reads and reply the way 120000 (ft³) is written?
73.51 (ft³)
